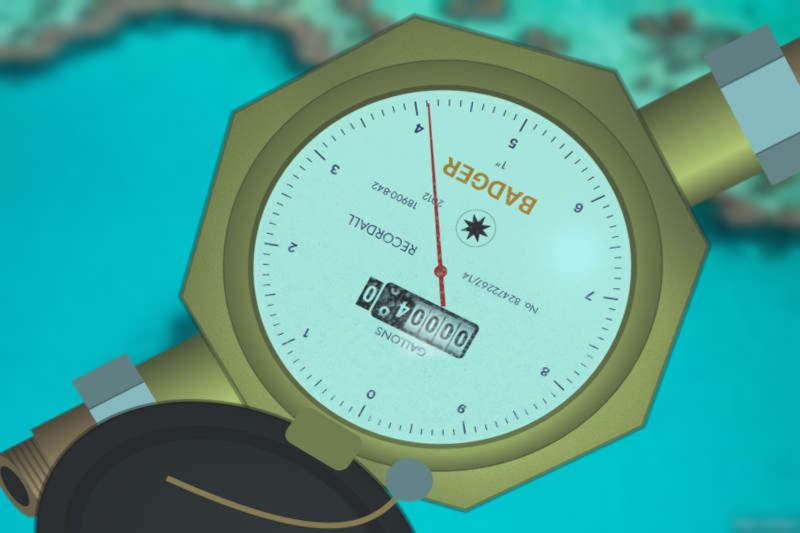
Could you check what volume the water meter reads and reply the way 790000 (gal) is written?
484.1 (gal)
